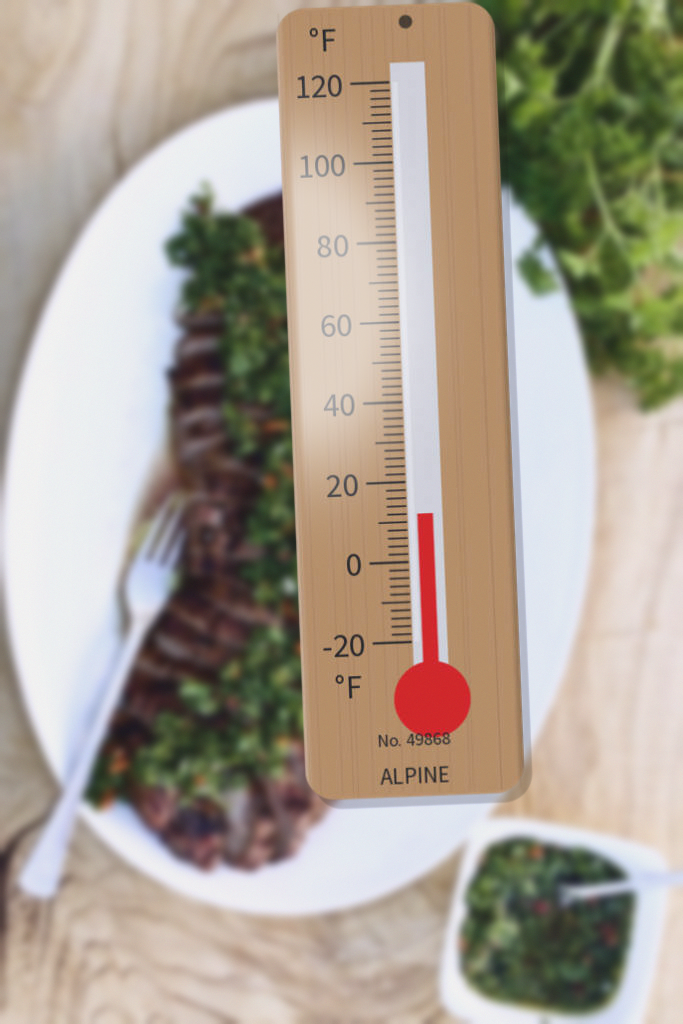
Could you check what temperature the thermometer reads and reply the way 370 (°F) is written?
12 (°F)
